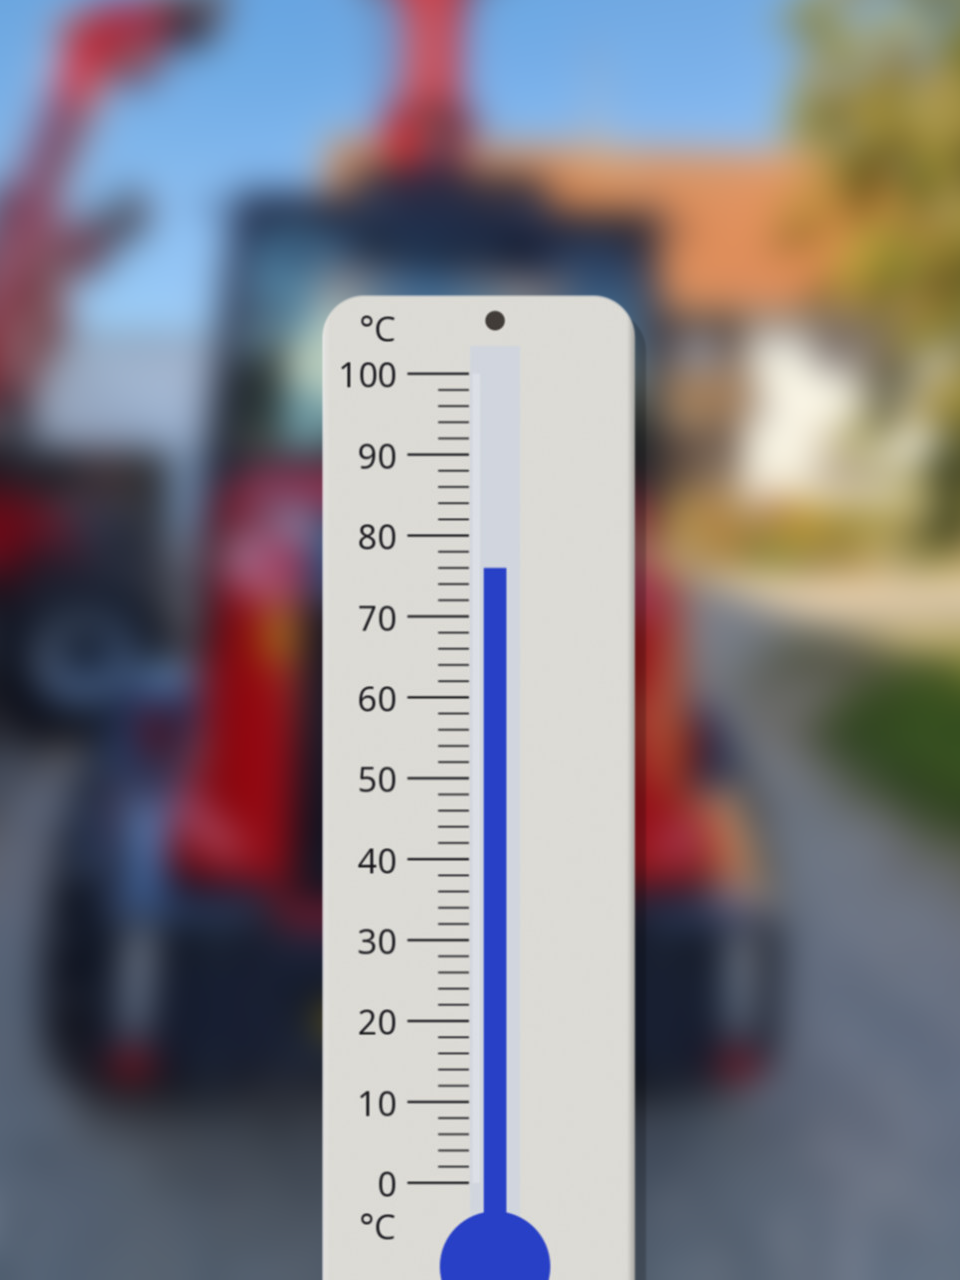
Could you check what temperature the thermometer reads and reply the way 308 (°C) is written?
76 (°C)
